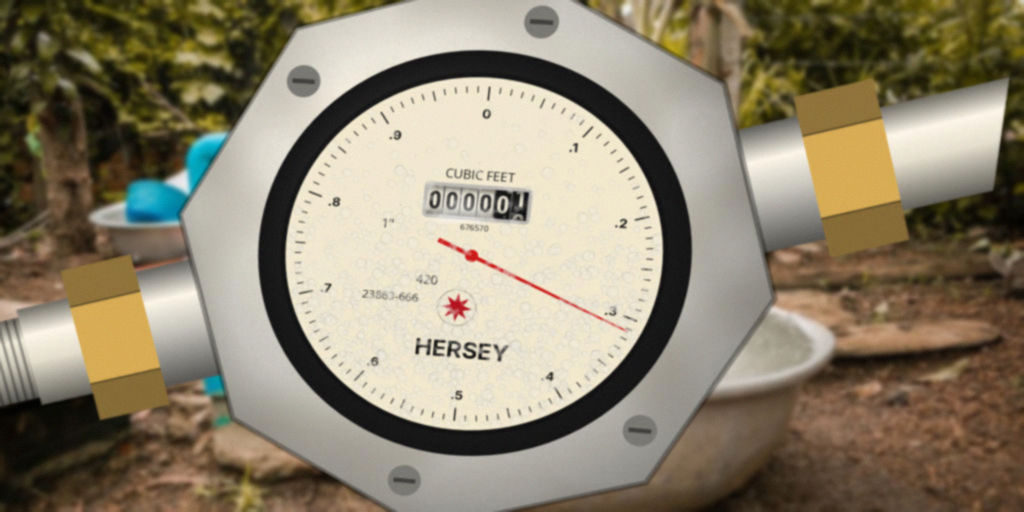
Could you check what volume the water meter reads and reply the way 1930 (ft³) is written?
1.31 (ft³)
